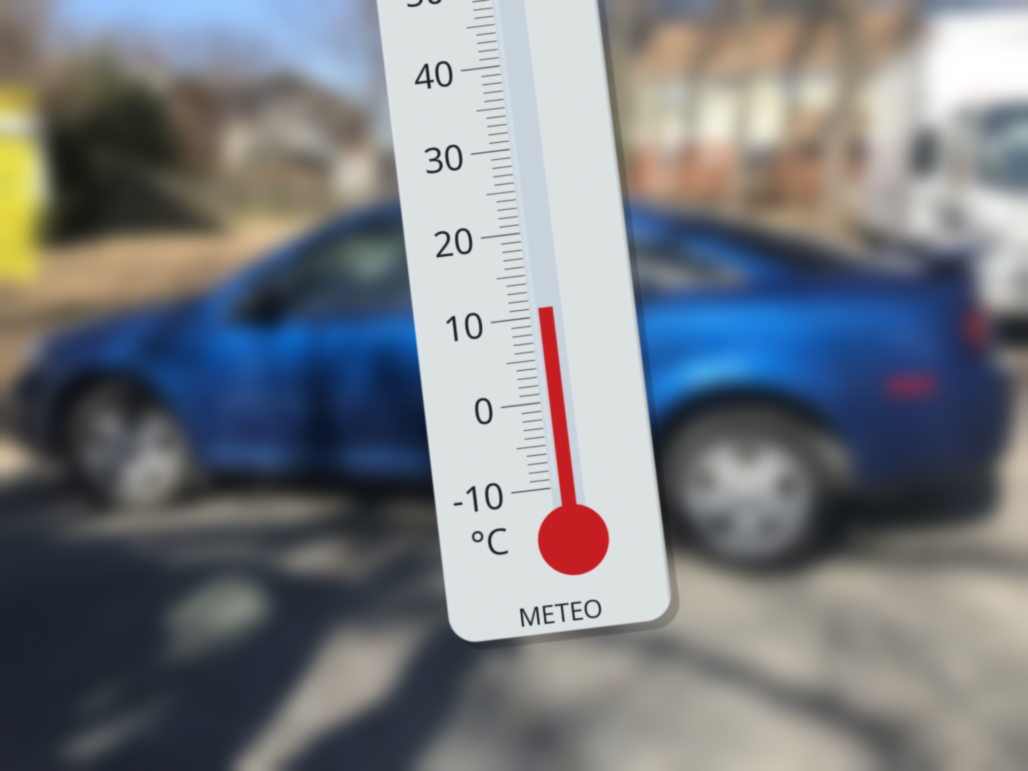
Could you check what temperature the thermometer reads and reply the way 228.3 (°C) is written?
11 (°C)
